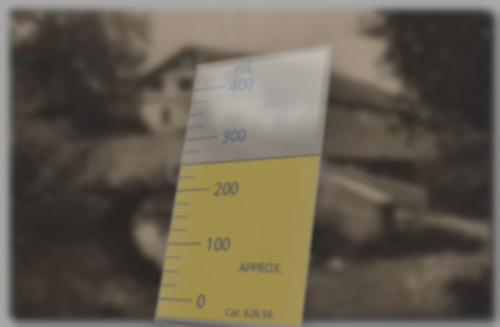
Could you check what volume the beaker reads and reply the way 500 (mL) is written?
250 (mL)
